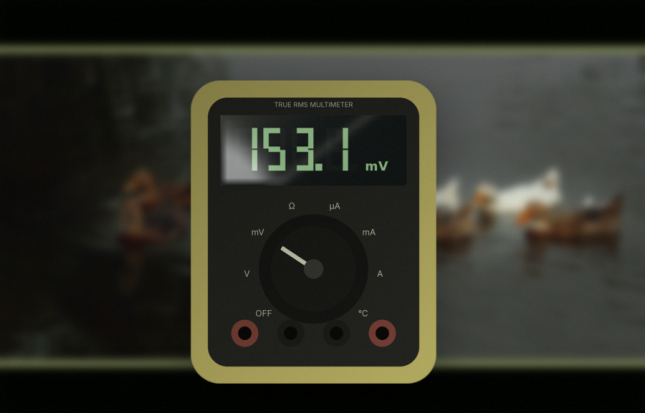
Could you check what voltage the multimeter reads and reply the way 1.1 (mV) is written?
153.1 (mV)
